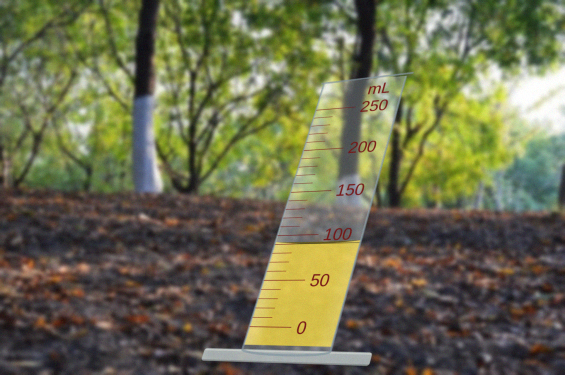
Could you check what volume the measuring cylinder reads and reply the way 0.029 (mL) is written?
90 (mL)
